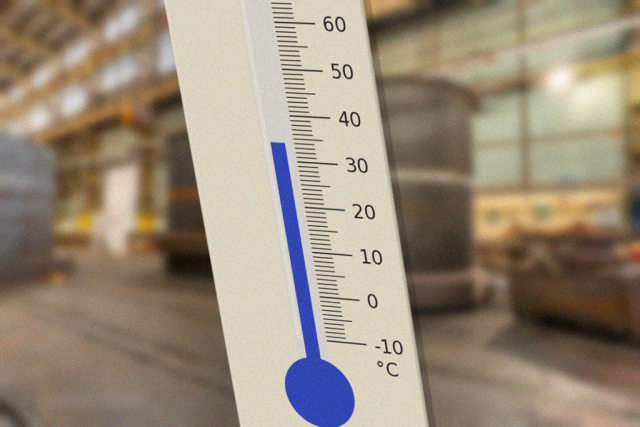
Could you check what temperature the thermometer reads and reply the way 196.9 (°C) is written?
34 (°C)
